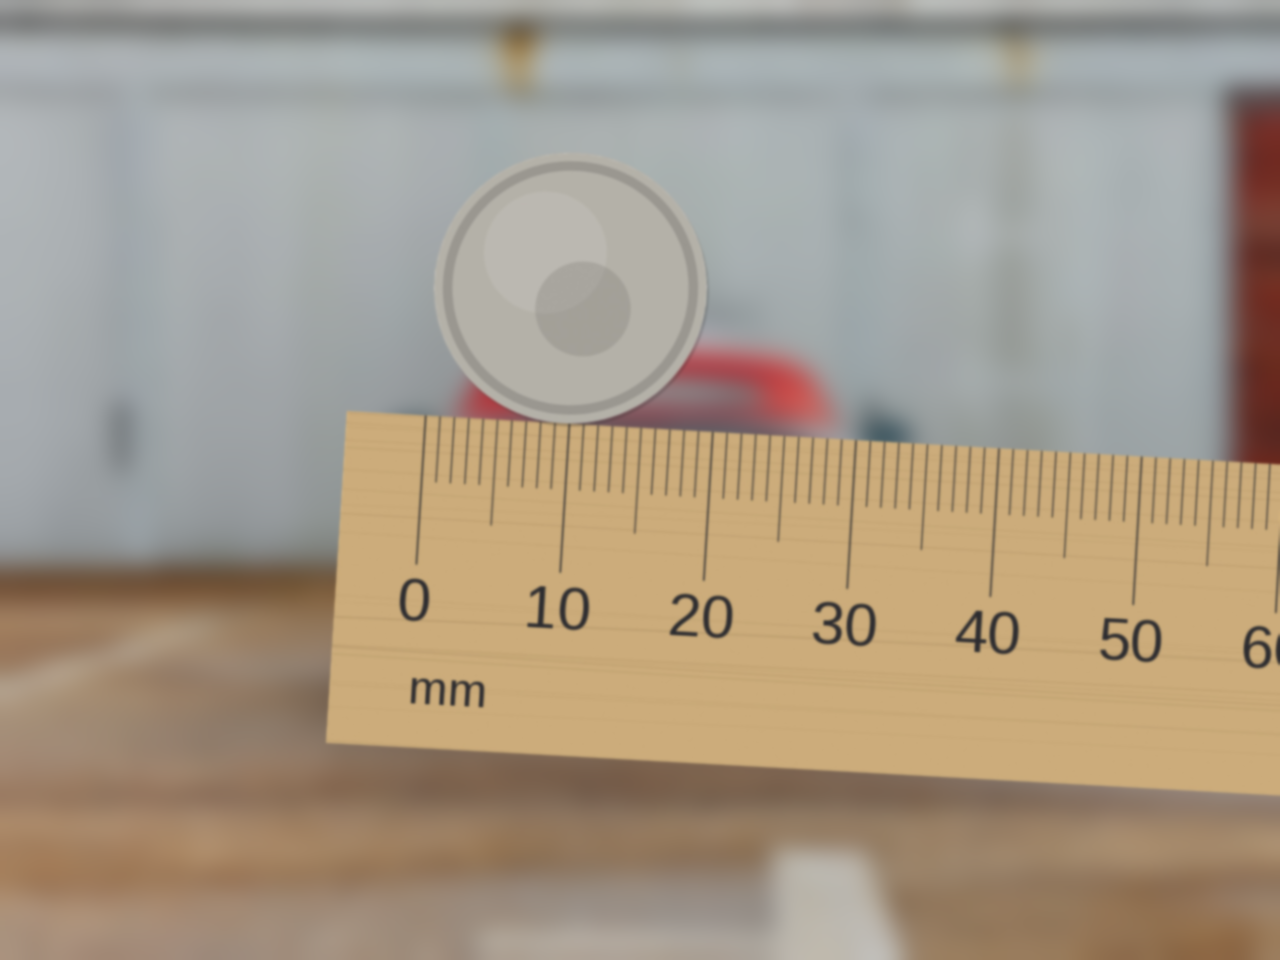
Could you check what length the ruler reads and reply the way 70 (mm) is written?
19 (mm)
